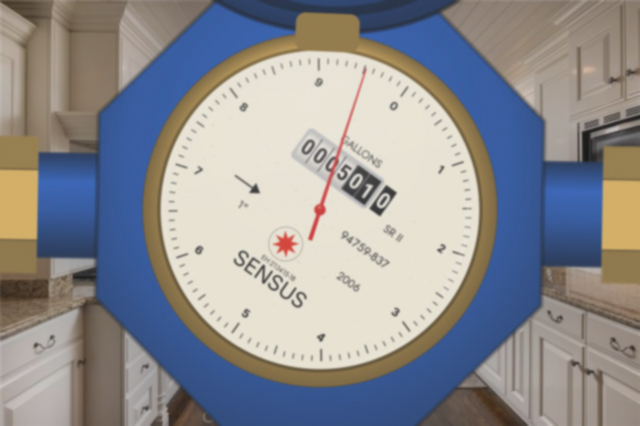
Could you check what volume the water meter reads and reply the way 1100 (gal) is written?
5009.5 (gal)
